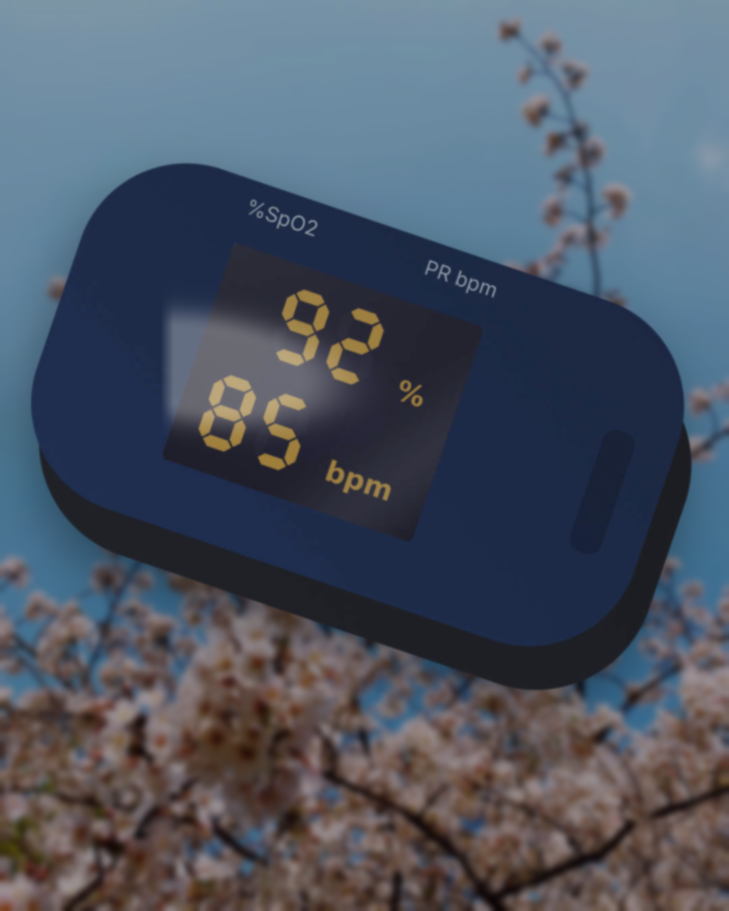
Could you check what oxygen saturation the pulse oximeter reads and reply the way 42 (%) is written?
92 (%)
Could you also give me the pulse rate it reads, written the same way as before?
85 (bpm)
